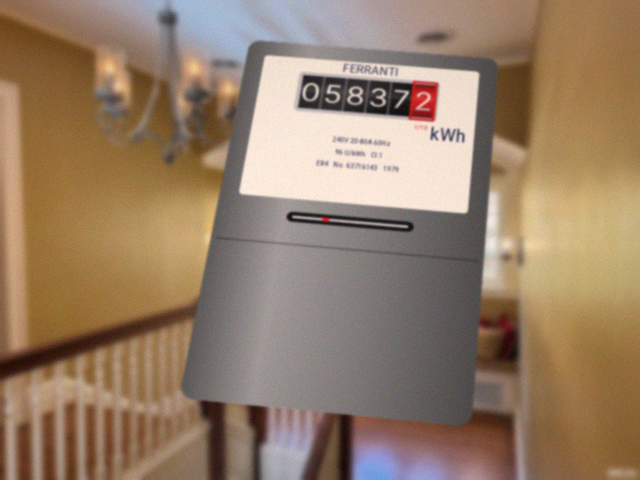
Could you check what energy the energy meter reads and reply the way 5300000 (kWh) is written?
5837.2 (kWh)
